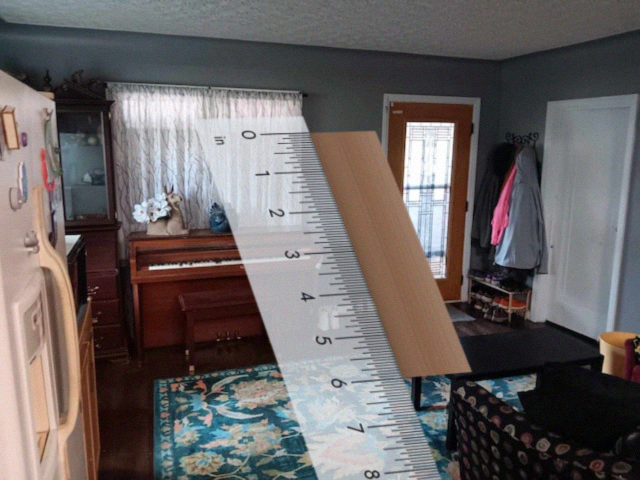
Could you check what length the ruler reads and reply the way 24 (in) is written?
6 (in)
